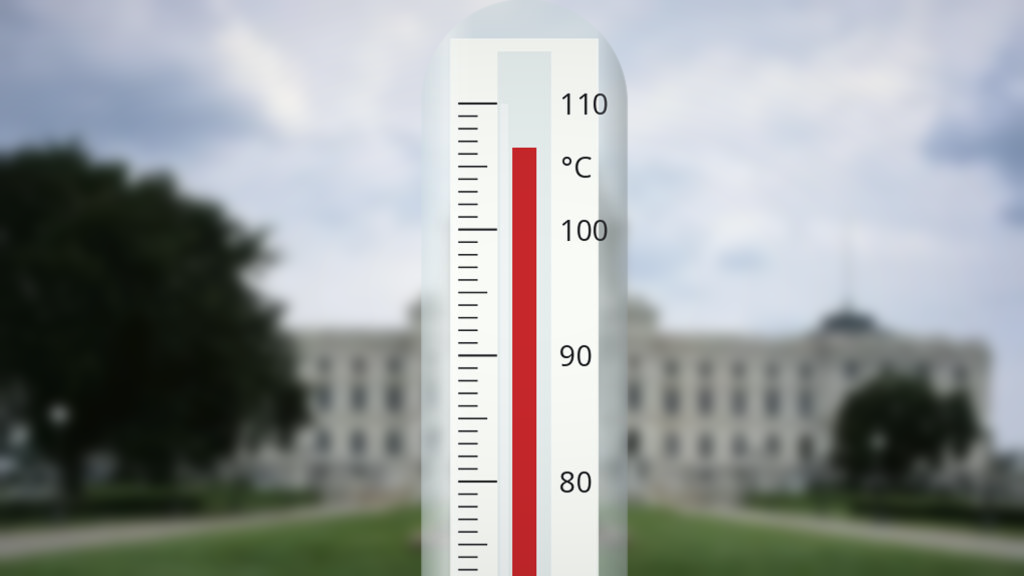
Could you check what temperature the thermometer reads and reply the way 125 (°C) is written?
106.5 (°C)
